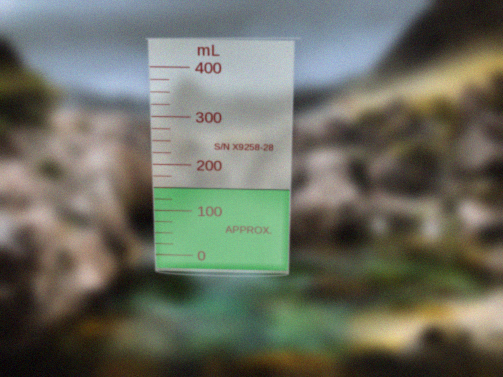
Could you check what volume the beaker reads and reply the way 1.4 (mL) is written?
150 (mL)
